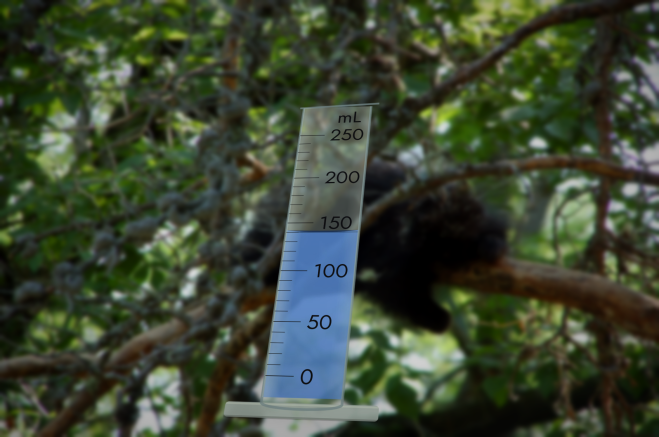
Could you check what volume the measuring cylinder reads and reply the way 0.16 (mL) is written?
140 (mL)
